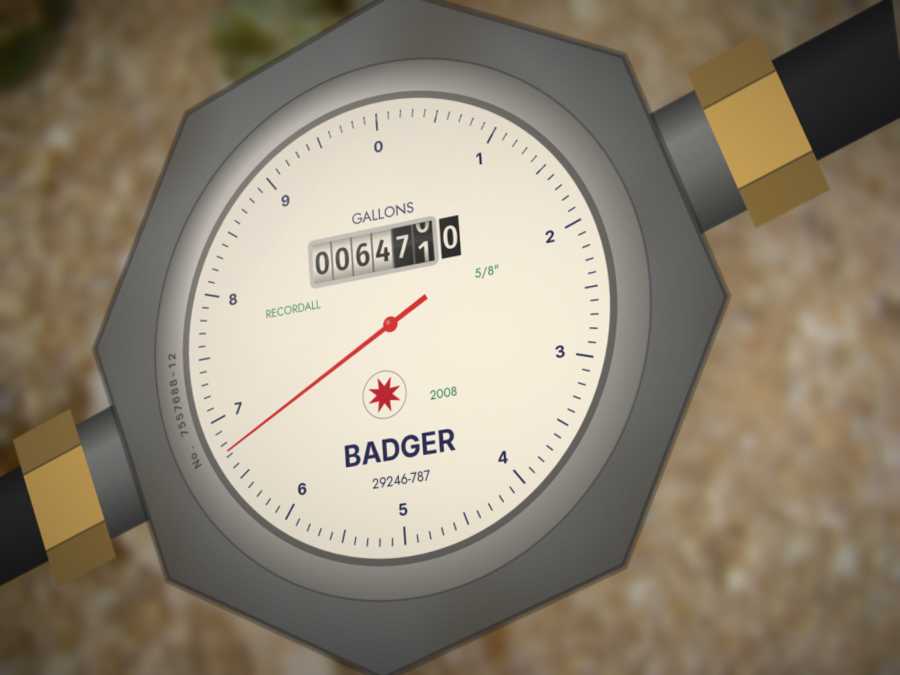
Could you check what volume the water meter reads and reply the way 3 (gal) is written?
64706.7 (gal)
